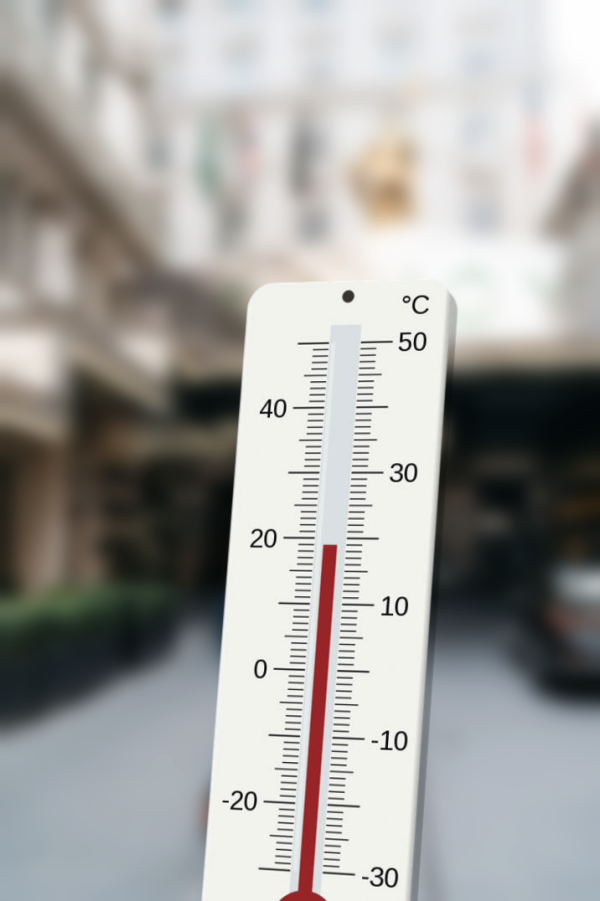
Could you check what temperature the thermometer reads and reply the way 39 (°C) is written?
19 (°C)
